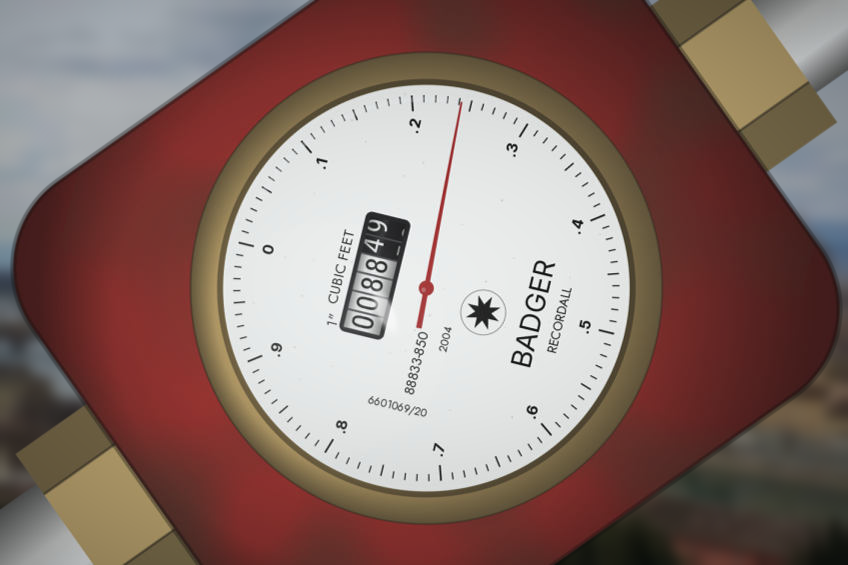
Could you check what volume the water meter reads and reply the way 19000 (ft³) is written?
8849.24 (ft³)
